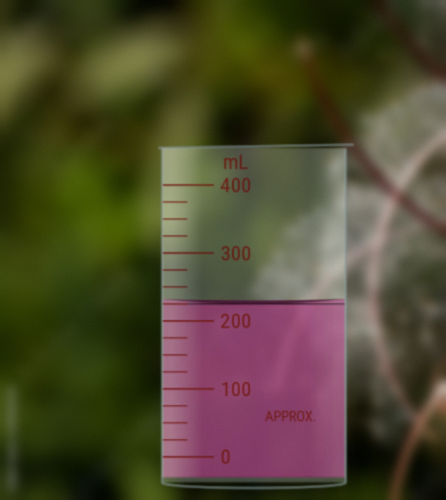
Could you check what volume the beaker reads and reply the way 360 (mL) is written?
225 (mL)
